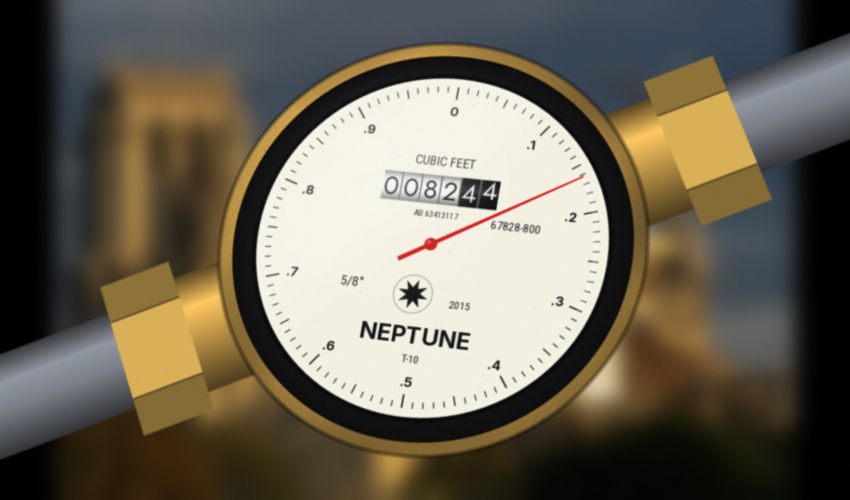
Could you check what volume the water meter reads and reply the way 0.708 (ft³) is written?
8244.16 (ft³)
